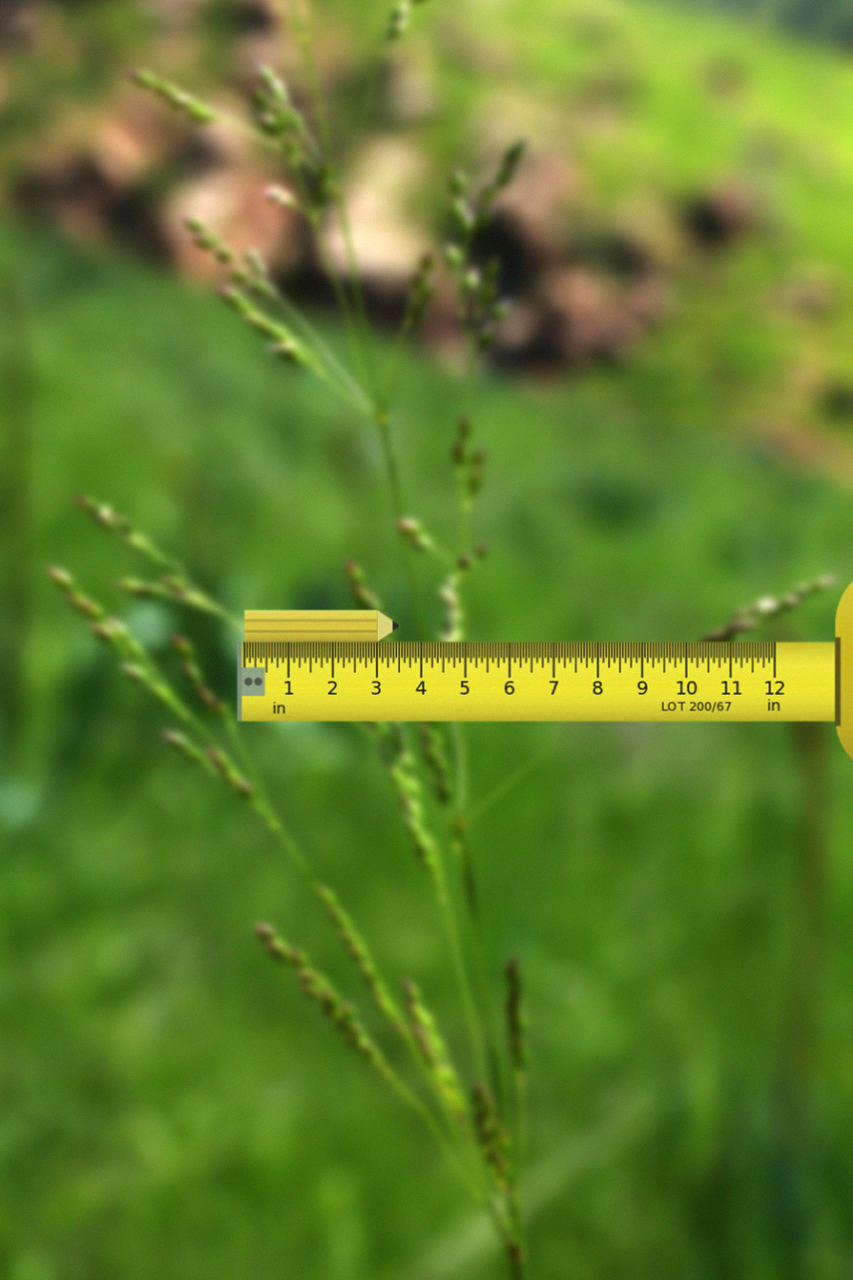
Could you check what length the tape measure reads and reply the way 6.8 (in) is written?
3.5 (in)
